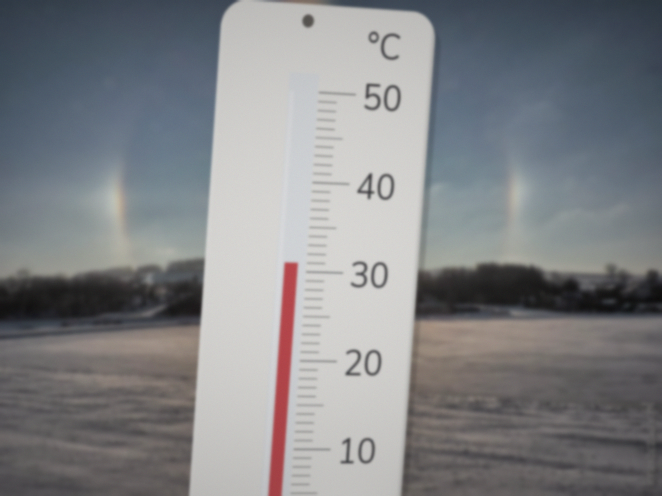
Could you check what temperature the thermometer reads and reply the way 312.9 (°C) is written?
31 (°C)
